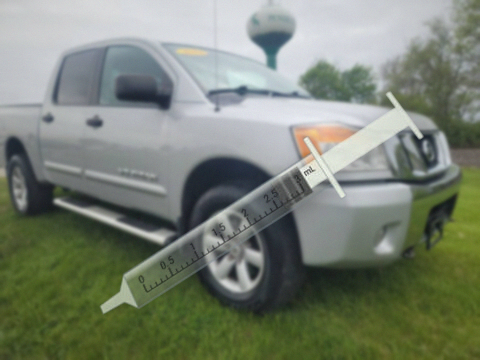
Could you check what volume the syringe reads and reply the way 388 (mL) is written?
2.6 (mL)
